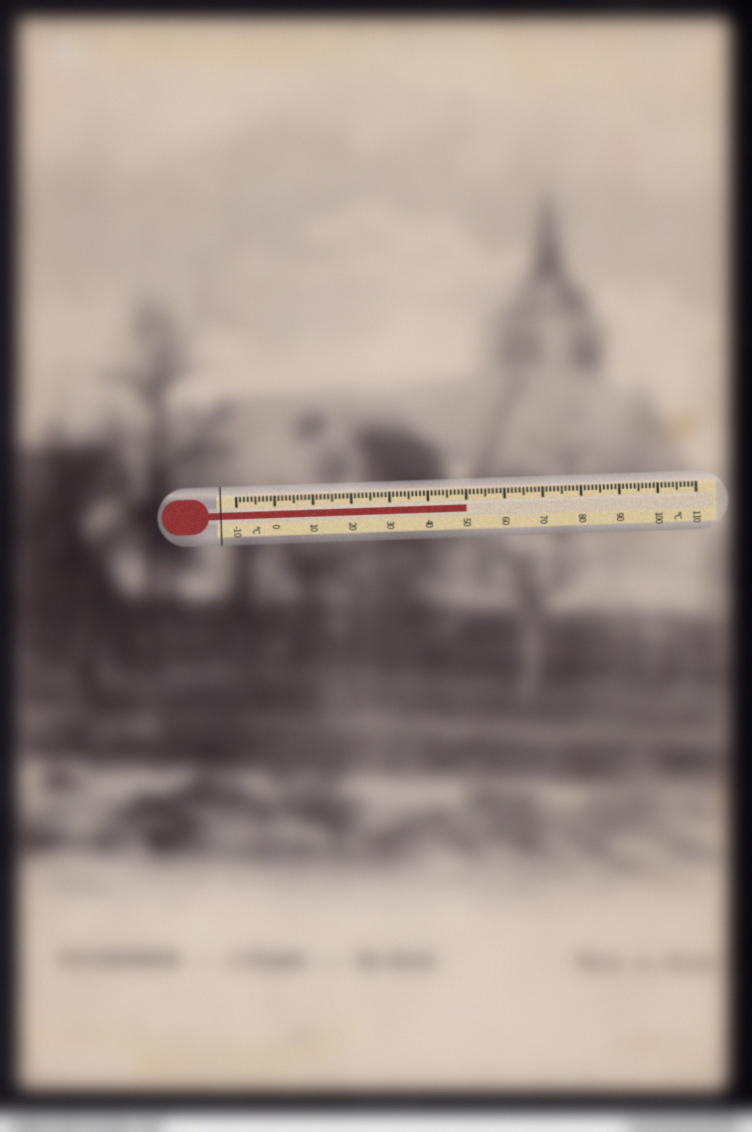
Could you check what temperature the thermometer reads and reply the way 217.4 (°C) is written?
50 (°C)
